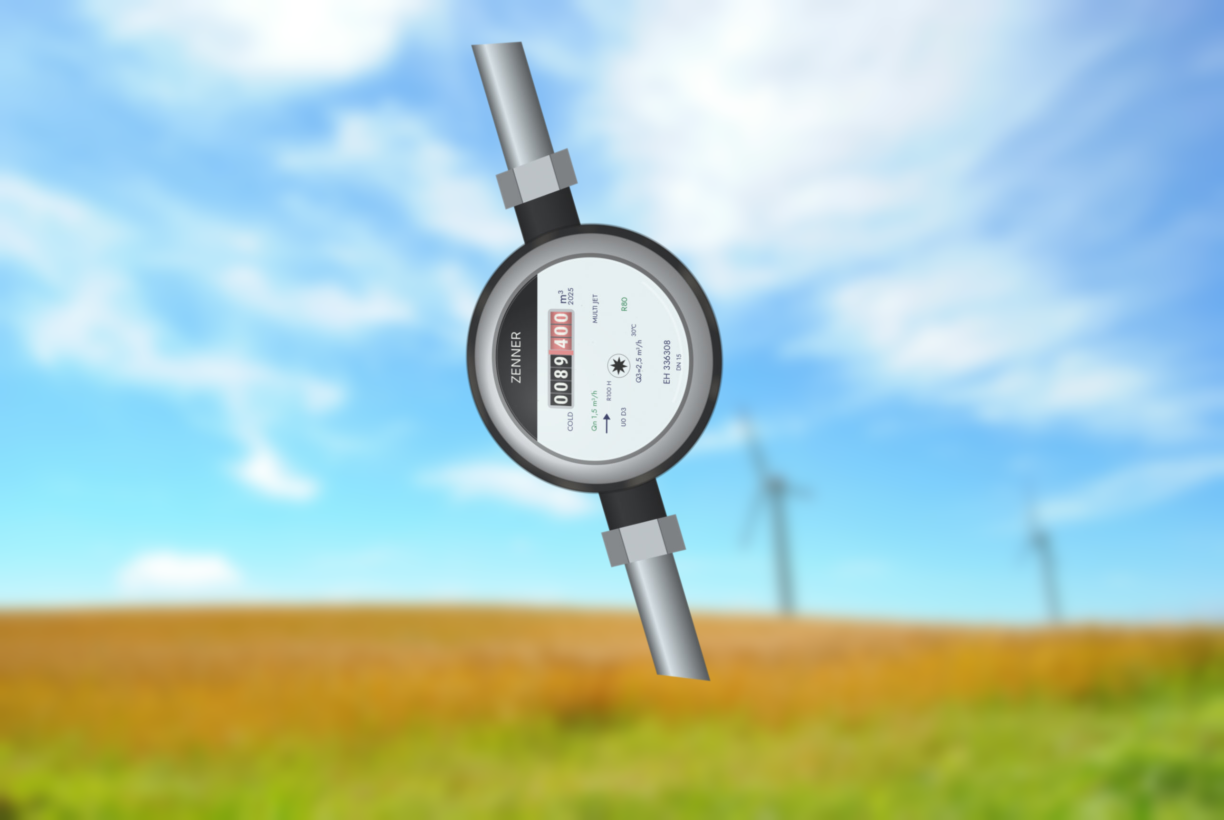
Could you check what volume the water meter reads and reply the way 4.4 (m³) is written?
89.400 (m³)
